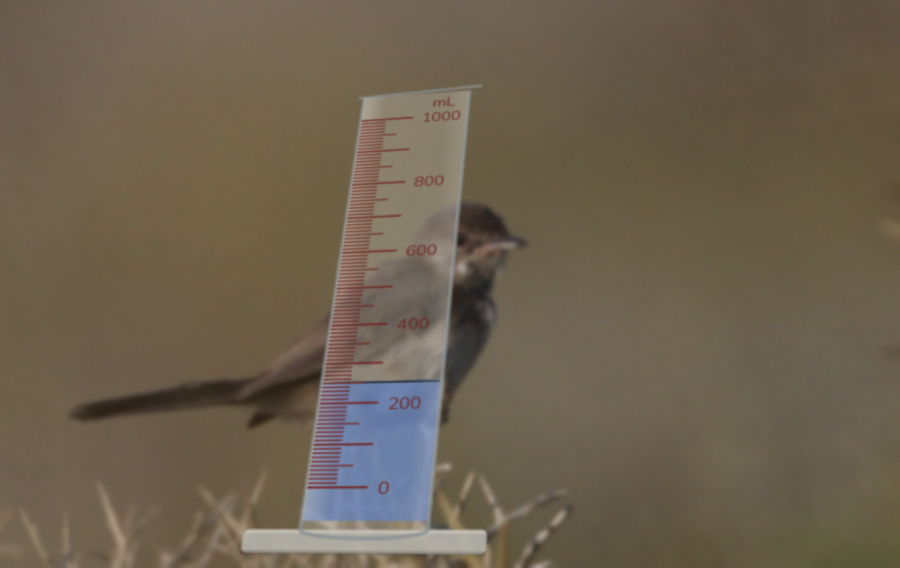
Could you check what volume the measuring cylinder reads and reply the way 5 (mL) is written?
250 (mL)
